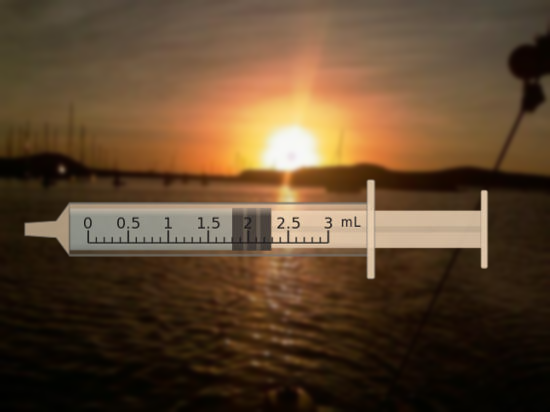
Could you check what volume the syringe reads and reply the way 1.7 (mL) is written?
1.8 (mL)
